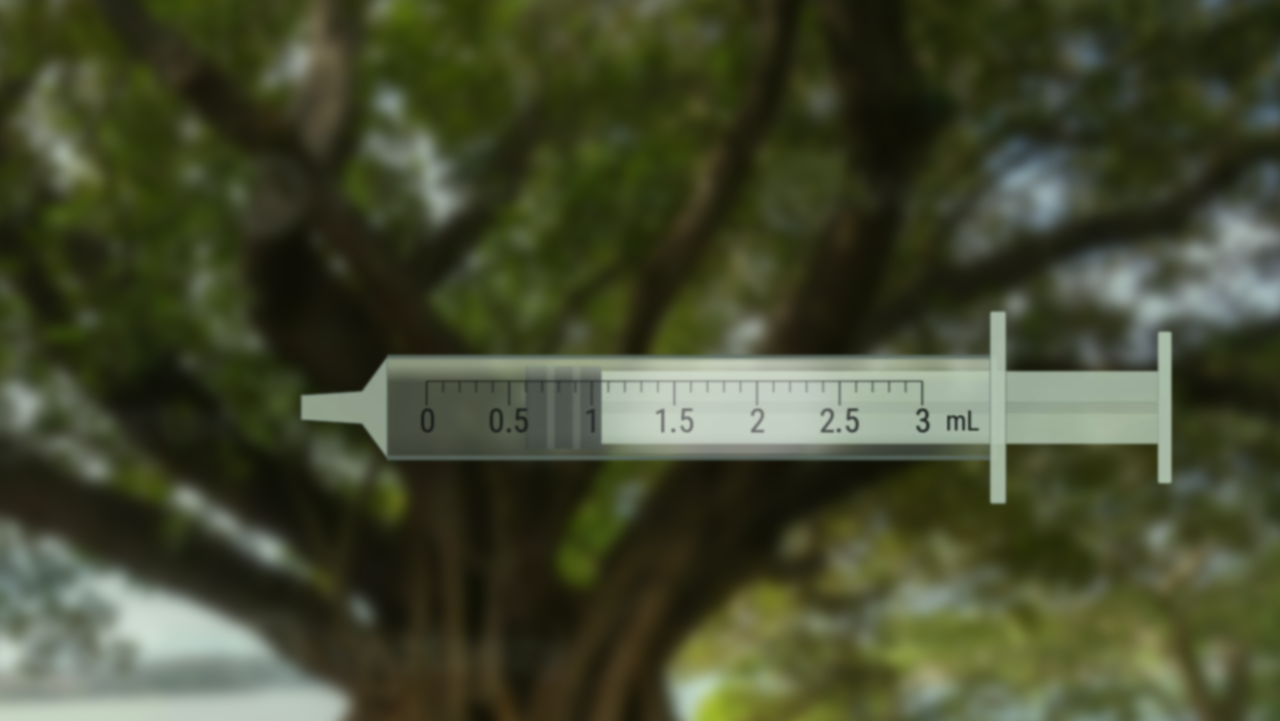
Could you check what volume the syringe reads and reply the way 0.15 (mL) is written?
0.6 (mL)
